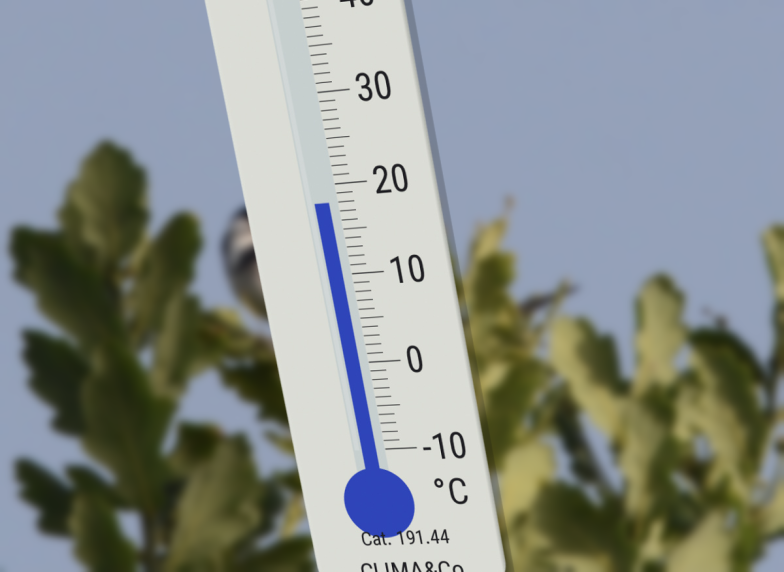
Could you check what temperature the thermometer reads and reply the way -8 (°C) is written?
18 (°C)
